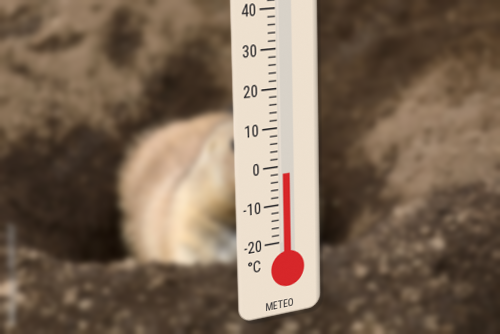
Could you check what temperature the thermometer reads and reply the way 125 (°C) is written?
-2 (°C)
